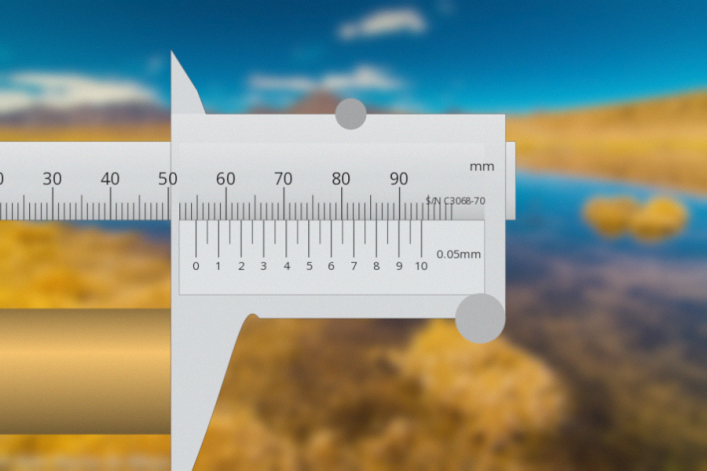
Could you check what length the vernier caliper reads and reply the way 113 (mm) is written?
54.8 (mm)
